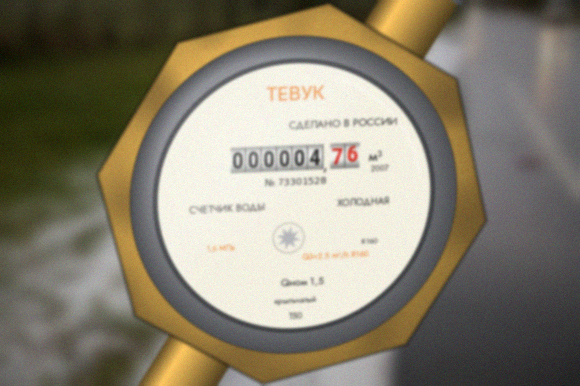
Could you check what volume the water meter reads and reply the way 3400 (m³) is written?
4.76 (m³)
